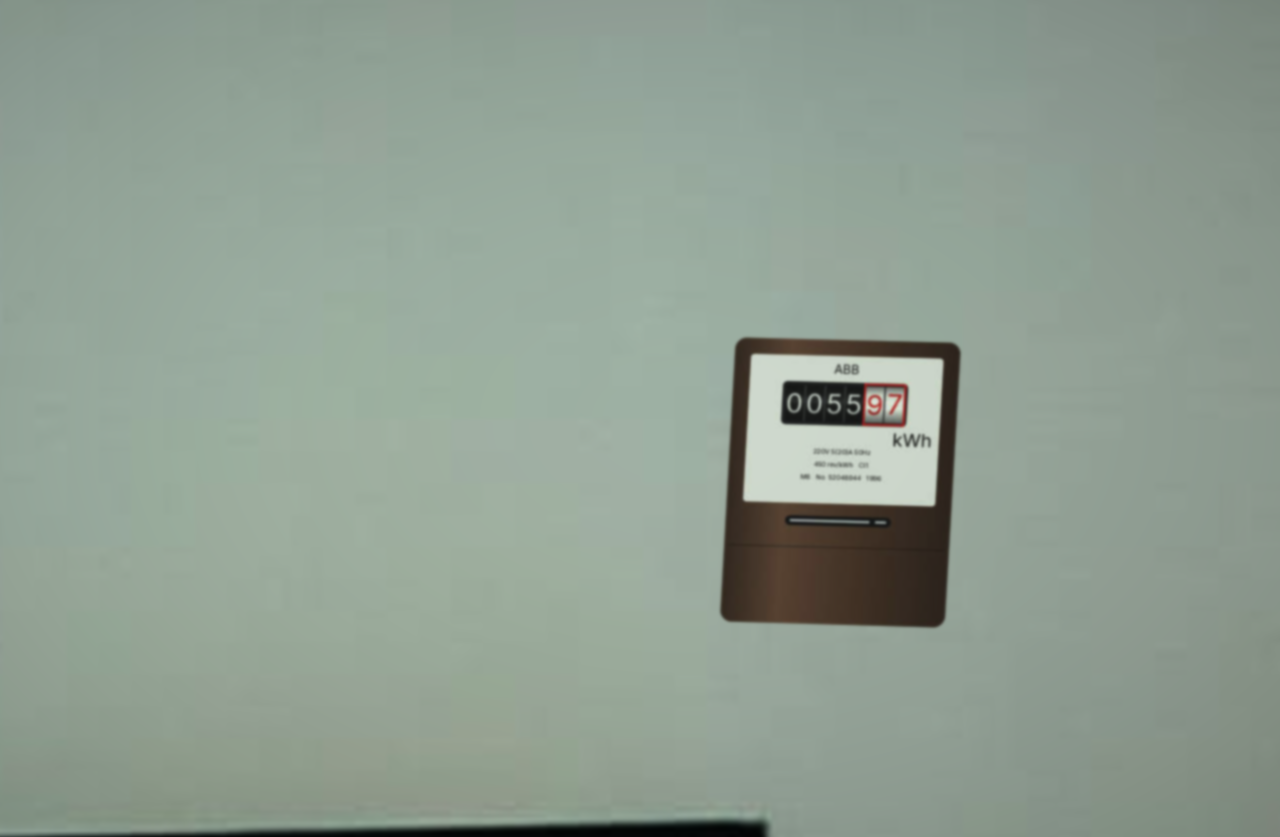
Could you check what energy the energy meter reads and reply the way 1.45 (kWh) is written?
55.97 (kWh)
